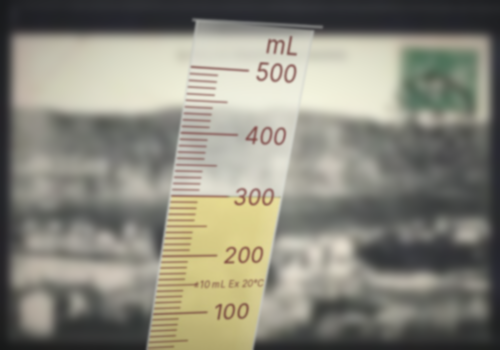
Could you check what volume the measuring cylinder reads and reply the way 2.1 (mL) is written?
300 (mL)
